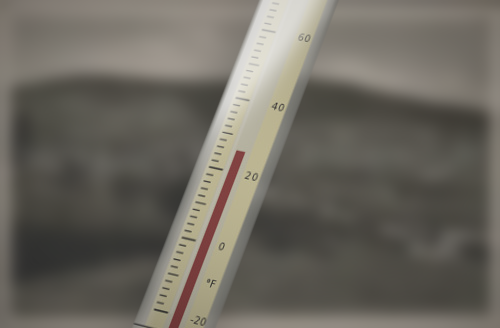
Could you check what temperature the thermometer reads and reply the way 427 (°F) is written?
26 (°F)
